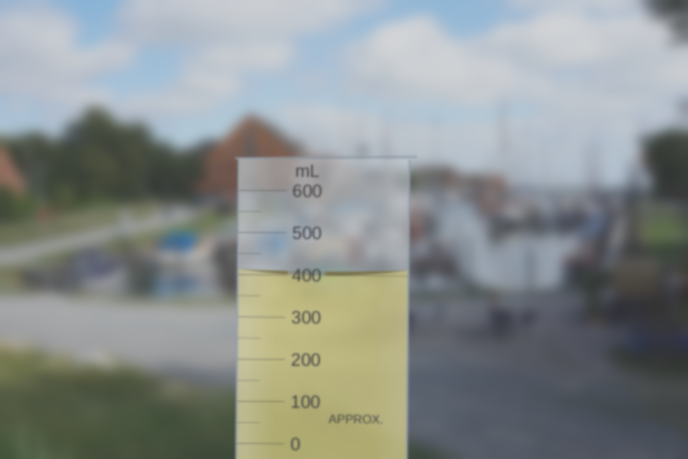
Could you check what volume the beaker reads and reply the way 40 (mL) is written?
400 (mL)
